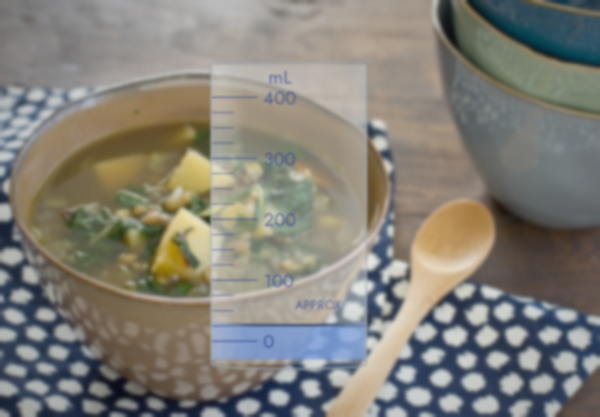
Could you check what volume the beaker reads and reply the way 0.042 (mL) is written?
25 (mL)
